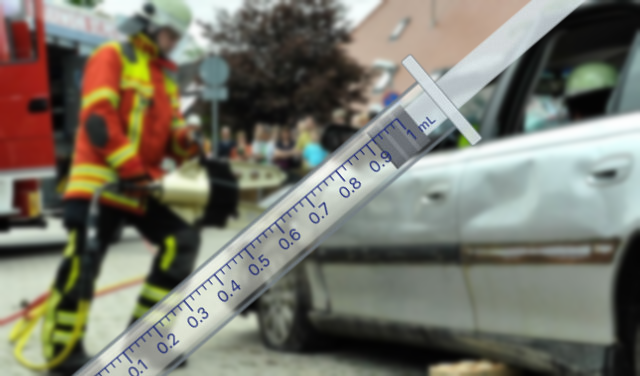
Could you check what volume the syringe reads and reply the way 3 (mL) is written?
0.92 (mL)
